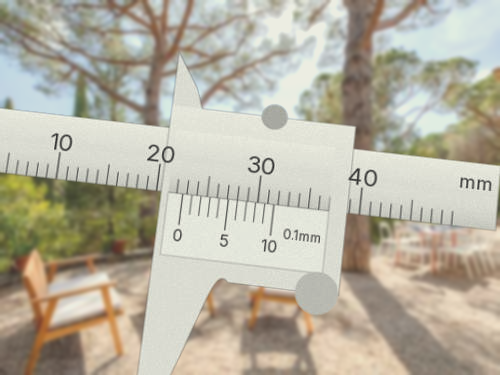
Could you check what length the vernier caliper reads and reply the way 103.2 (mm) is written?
22.6 (mm)
